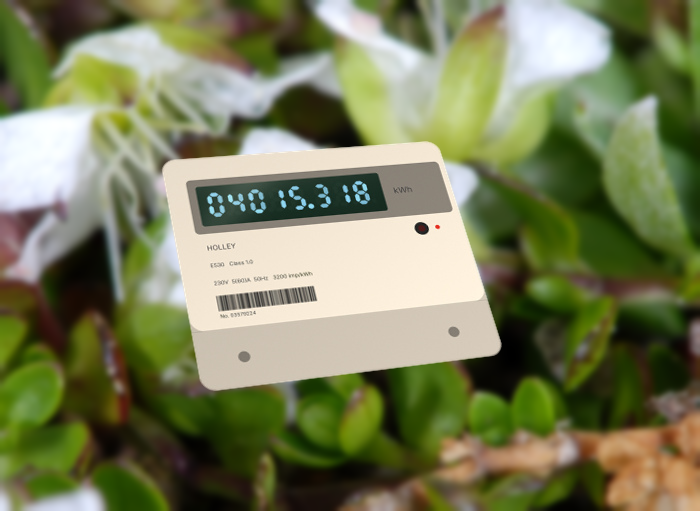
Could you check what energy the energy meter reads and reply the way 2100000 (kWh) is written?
4015.318 (kWh)
